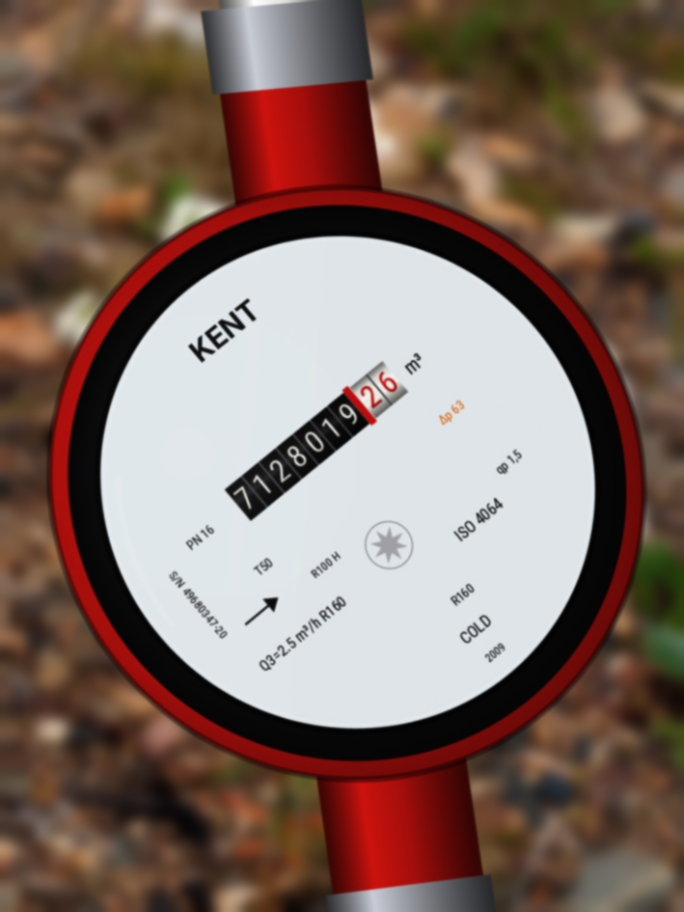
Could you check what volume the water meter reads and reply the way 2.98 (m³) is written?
7128019.26 (m³)
